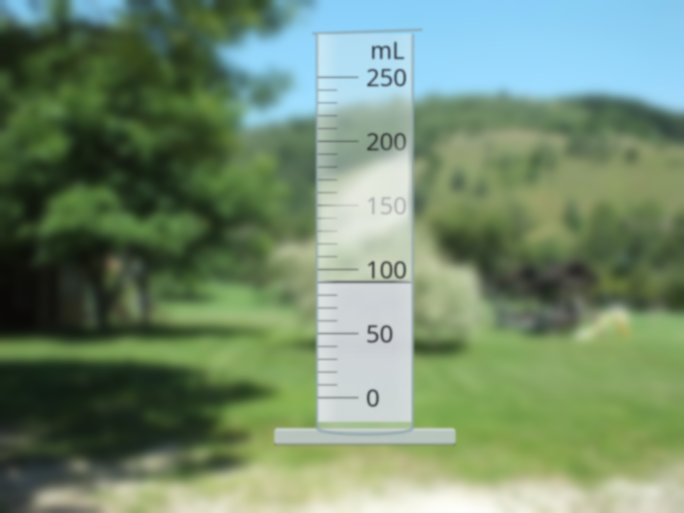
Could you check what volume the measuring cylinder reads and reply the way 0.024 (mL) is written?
90 (mL)
